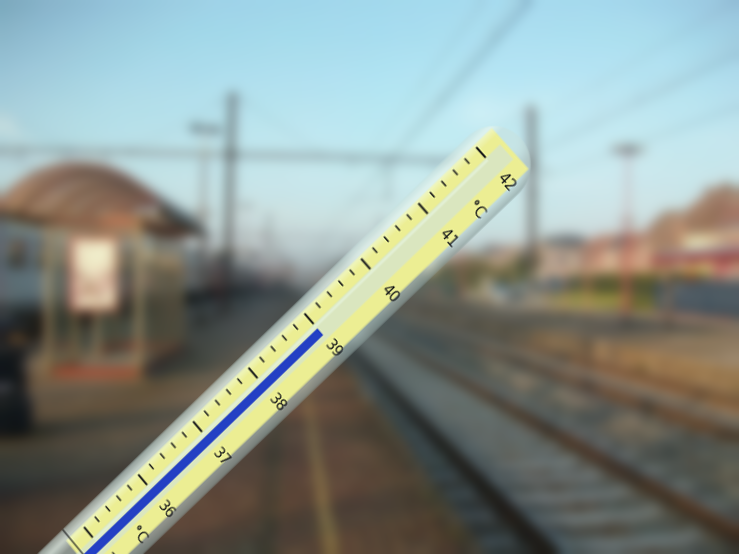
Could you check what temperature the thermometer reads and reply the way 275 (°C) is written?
39 (°C)
